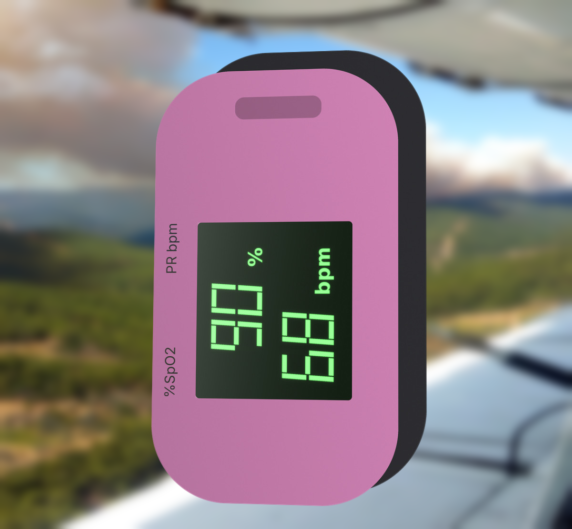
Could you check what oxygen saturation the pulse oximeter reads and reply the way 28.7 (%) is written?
90 (%)
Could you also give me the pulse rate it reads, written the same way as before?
68 (bpm)
